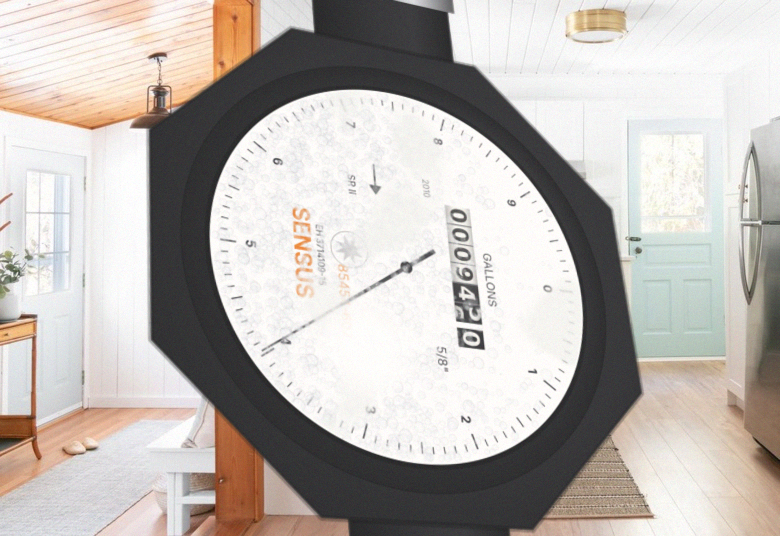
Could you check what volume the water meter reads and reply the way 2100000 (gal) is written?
9454.0 (gal)
